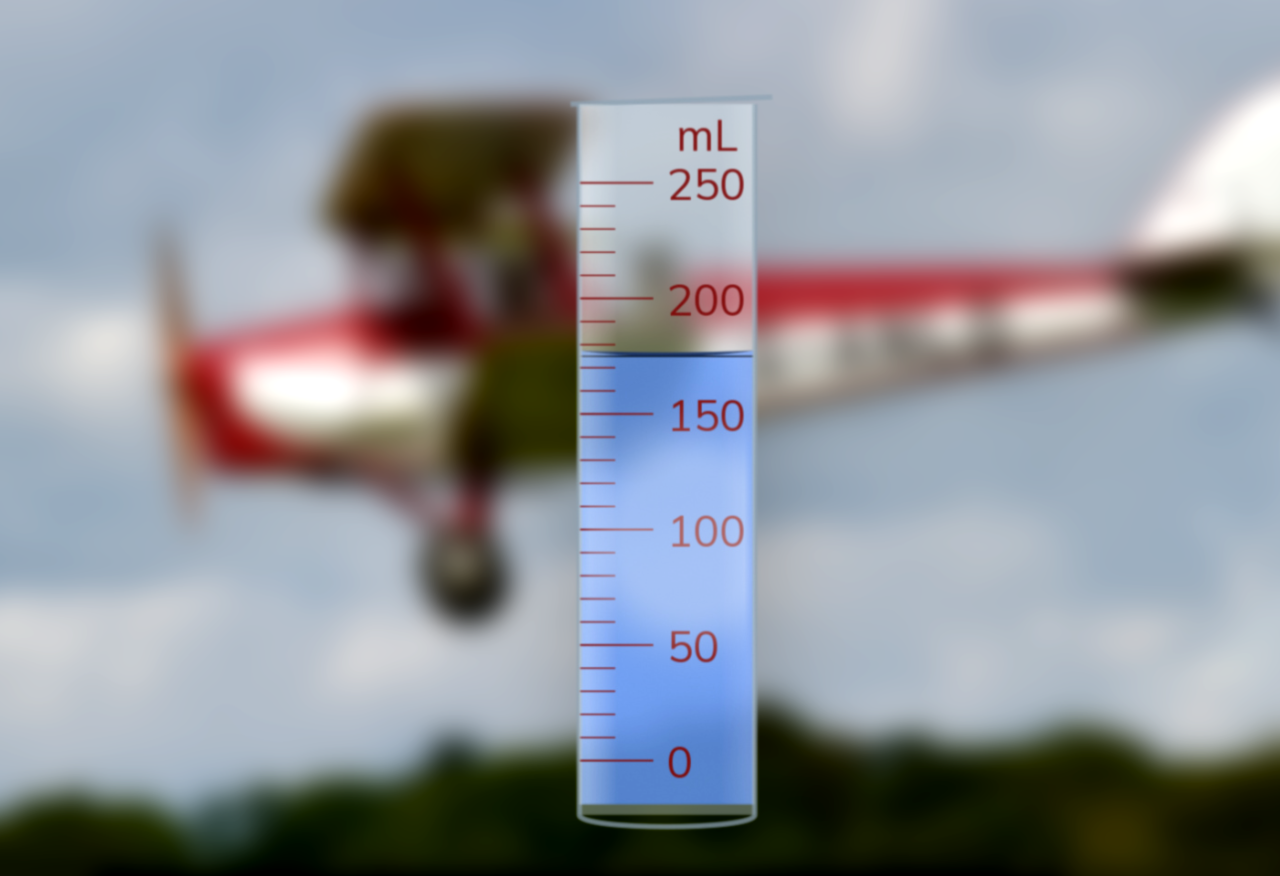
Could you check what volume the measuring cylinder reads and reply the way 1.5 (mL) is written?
175 (mL)
